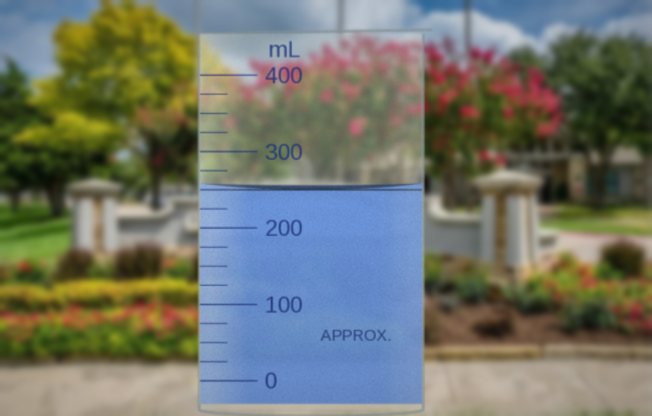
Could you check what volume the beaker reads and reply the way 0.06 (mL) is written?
250 (mL)
